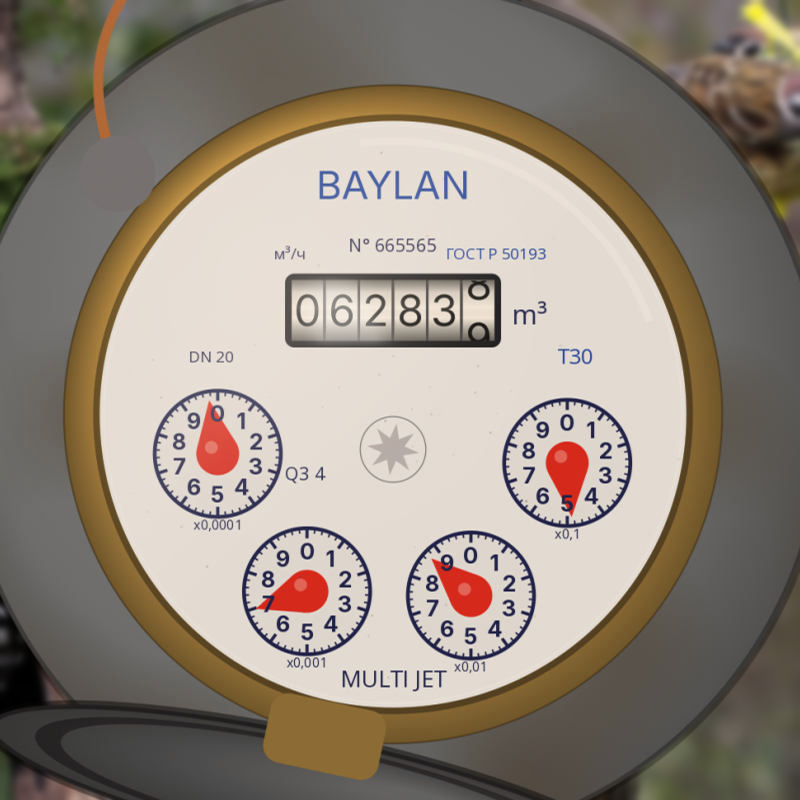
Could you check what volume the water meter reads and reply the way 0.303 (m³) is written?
62838.4869 (m³)
